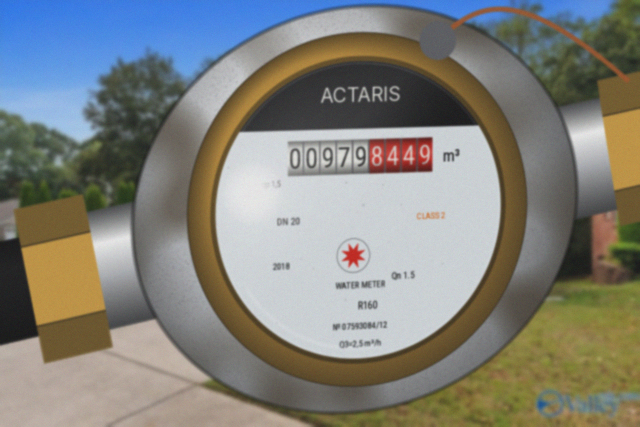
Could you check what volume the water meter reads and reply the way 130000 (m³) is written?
979.8449 (m³)
